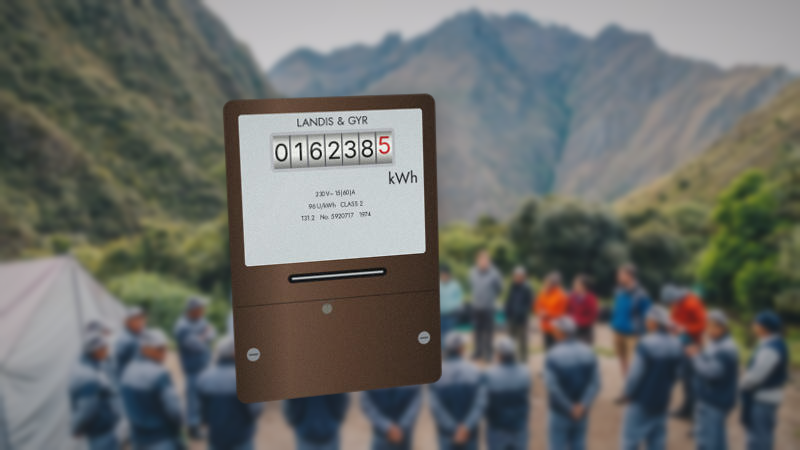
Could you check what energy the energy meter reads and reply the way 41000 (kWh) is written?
16238.5 (kWh)
